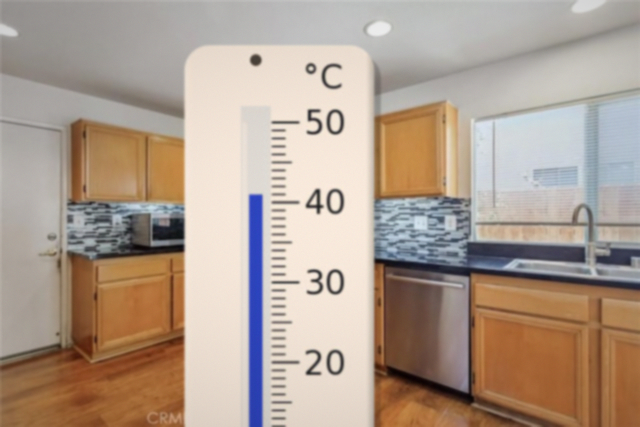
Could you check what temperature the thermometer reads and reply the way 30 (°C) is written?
41 (°C)
